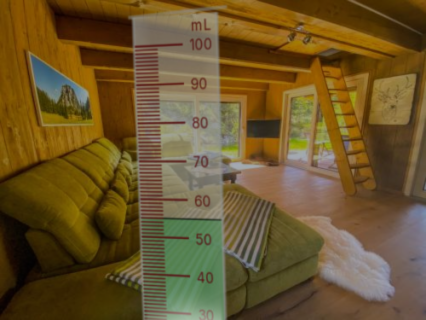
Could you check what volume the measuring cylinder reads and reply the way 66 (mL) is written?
55 (mL)
